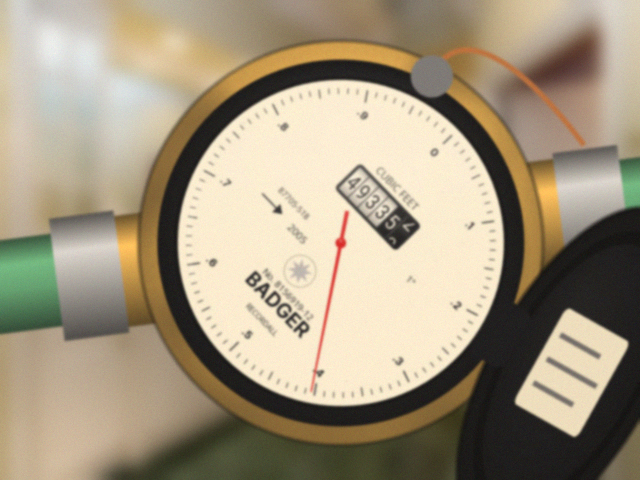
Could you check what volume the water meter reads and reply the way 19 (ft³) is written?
493352.40 (ft³)
